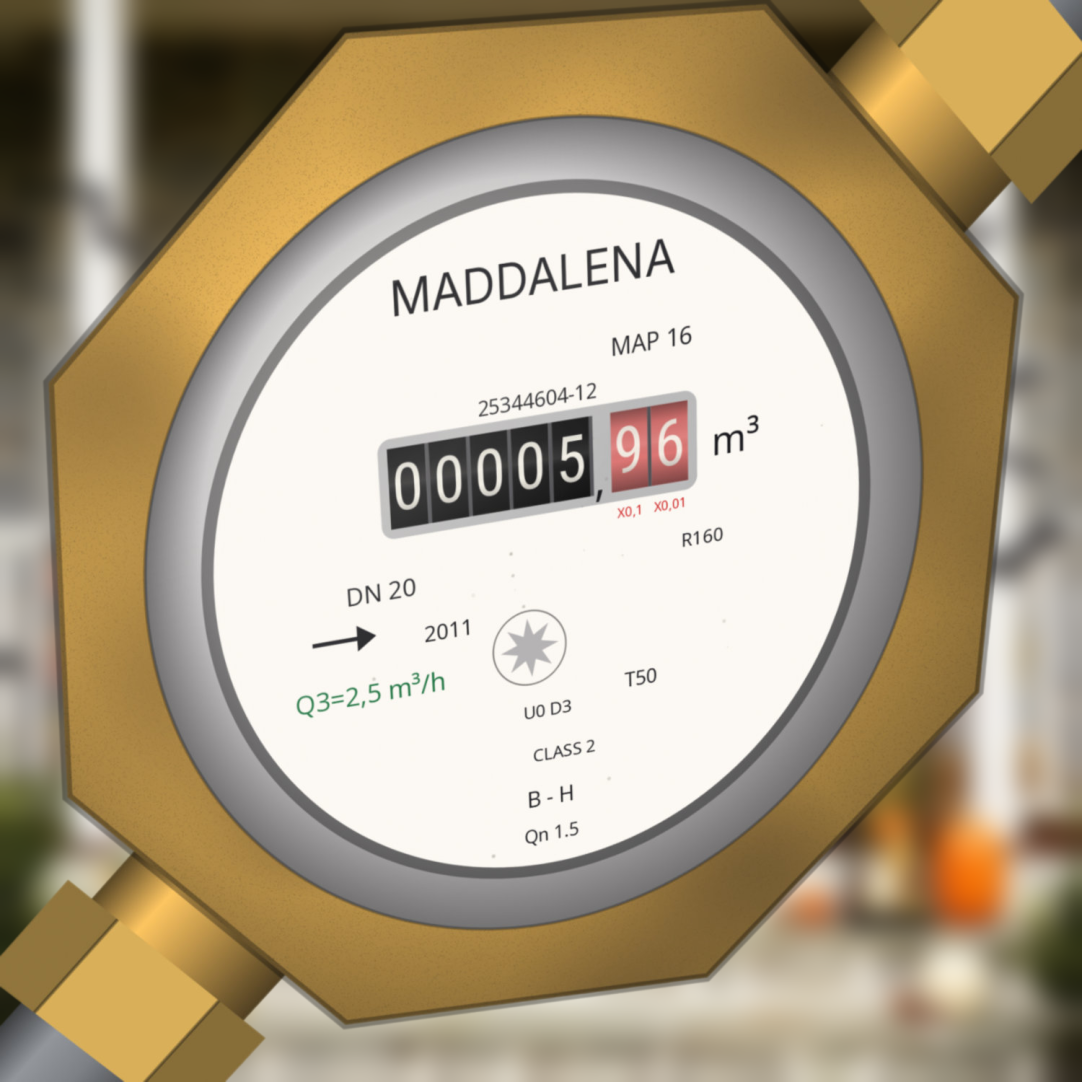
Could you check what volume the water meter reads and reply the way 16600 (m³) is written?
5.96 (m³)
